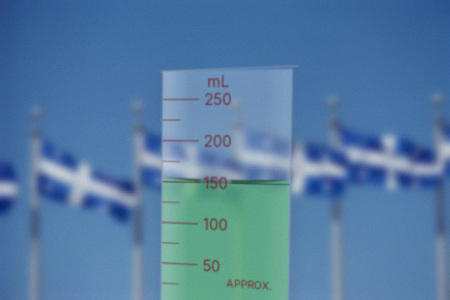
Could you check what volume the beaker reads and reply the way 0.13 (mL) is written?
150 (mL)
